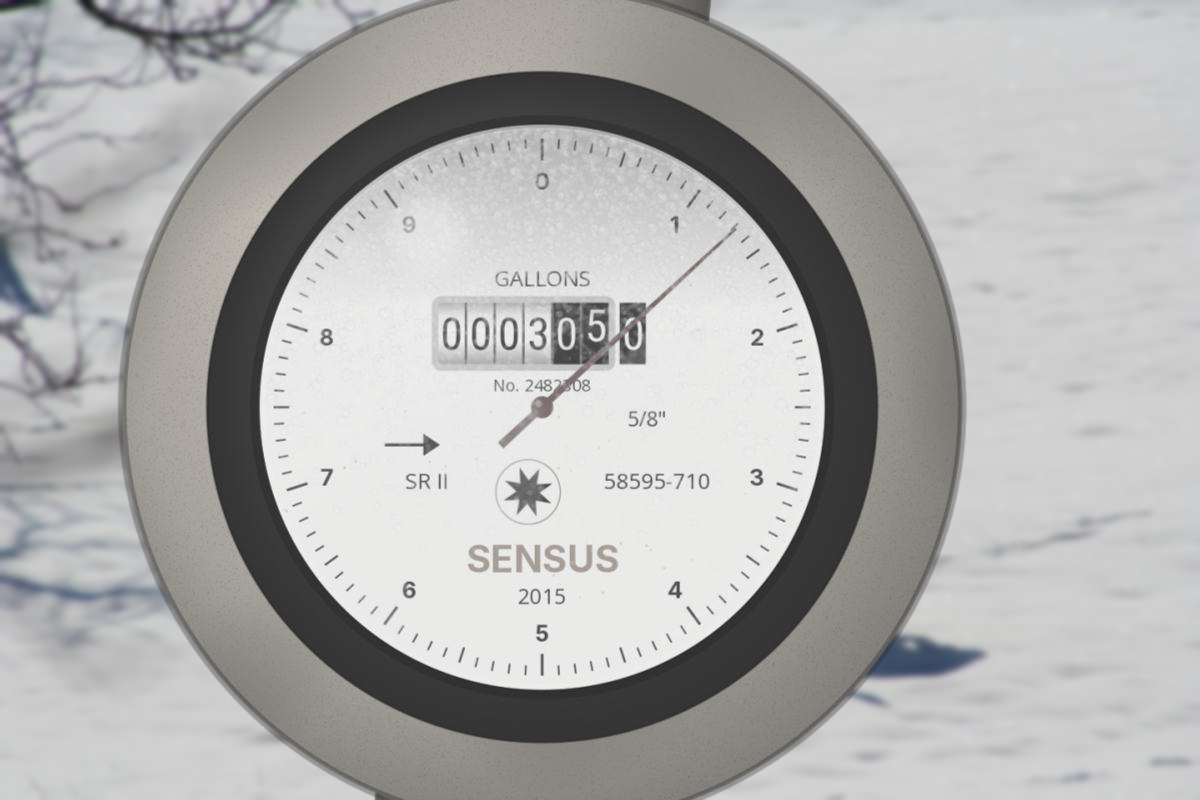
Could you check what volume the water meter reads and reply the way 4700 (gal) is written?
3051.3 (gal)
